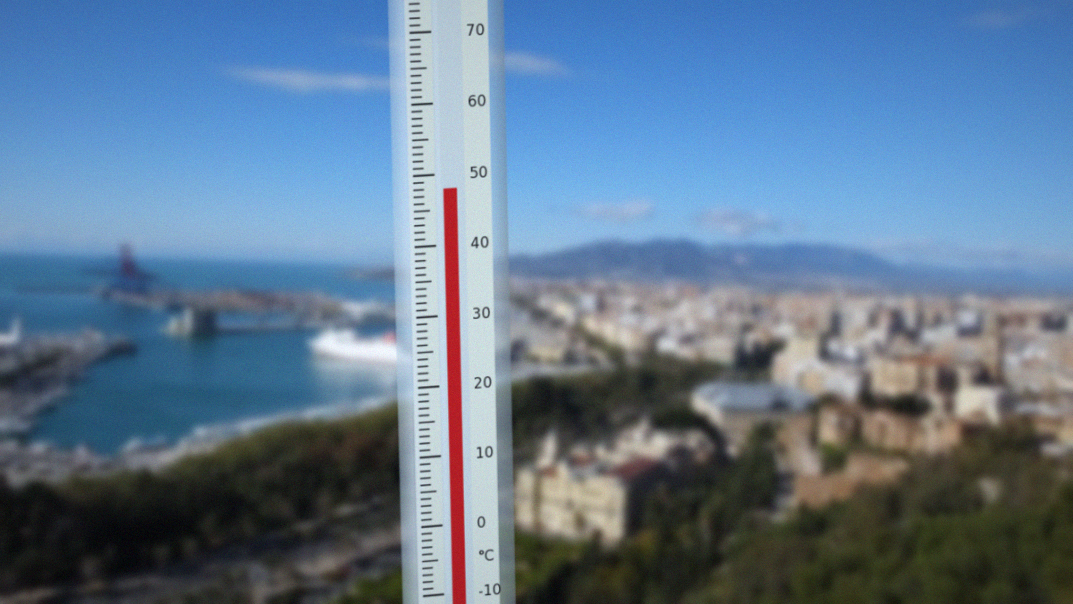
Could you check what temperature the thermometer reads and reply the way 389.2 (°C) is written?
48 (°C)
